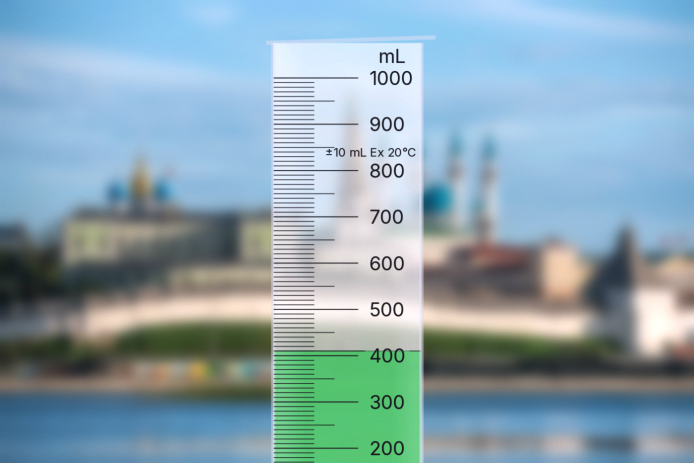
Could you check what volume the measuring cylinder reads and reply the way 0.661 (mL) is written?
410 (mL)
